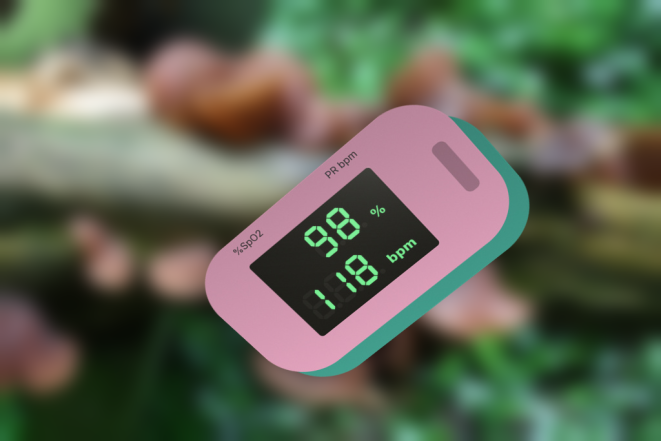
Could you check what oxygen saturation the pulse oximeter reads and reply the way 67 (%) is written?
98 (%)
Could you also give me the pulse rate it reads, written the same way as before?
118 (bpm)
